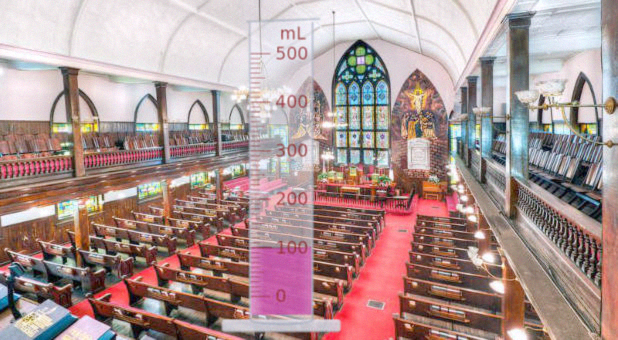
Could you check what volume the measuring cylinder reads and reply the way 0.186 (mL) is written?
100 (mL)
